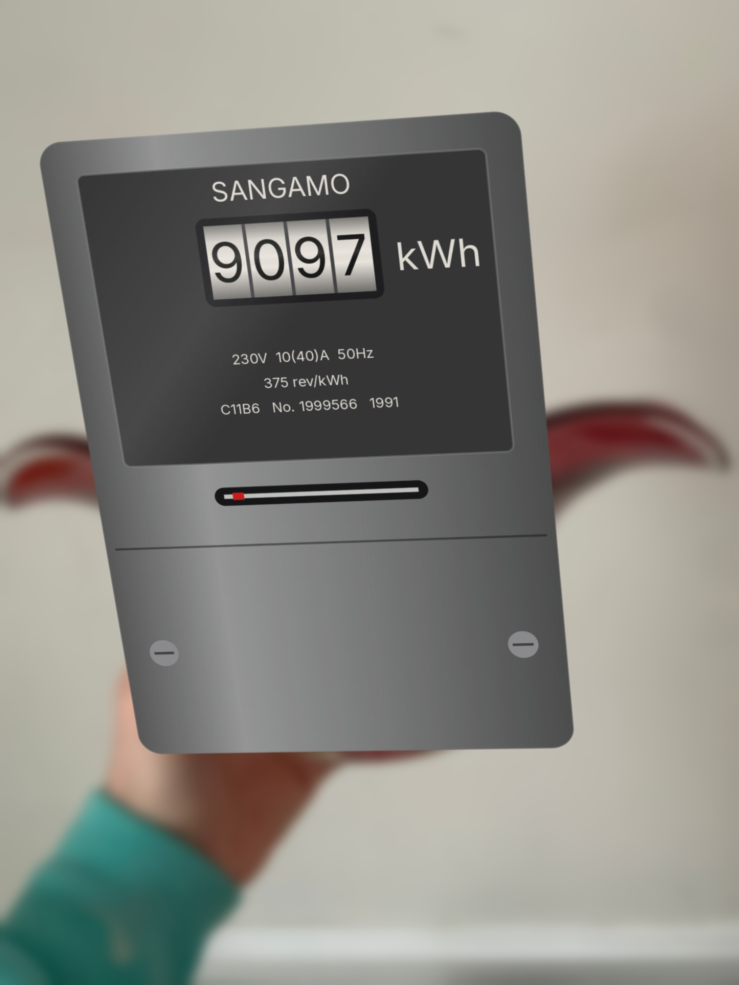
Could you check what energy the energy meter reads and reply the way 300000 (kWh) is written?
9097 (kWh)
